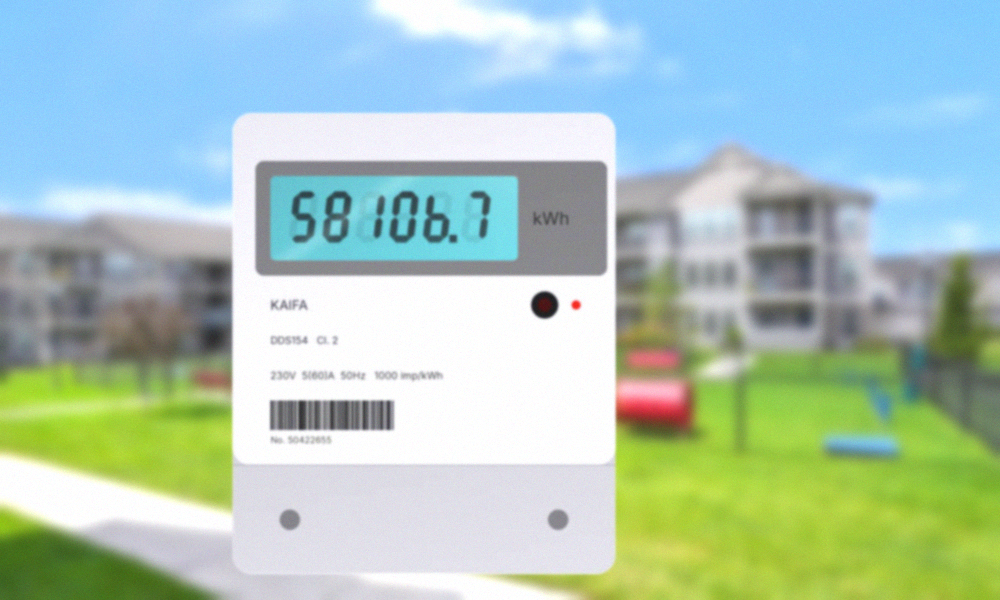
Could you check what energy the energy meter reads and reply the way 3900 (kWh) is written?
58106.7 (kWh)
